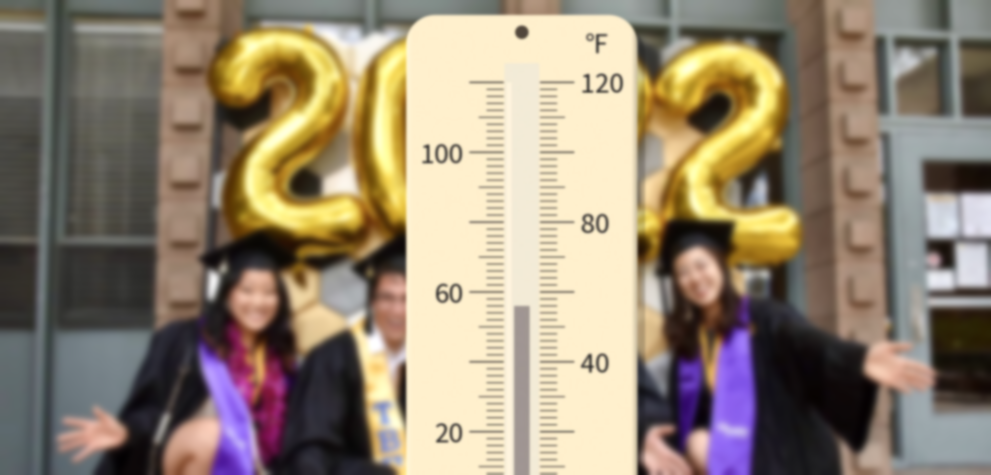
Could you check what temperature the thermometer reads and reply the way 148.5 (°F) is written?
56 (°F)
